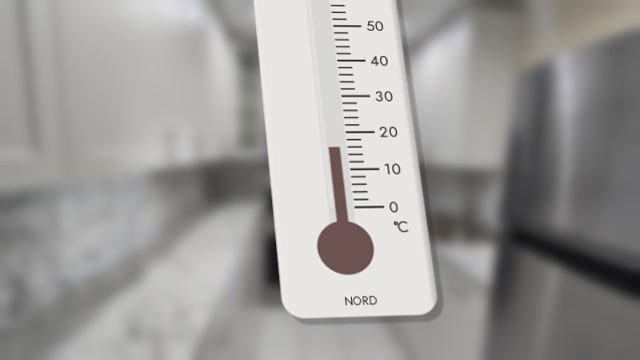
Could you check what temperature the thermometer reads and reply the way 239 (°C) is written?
16 (°C)
